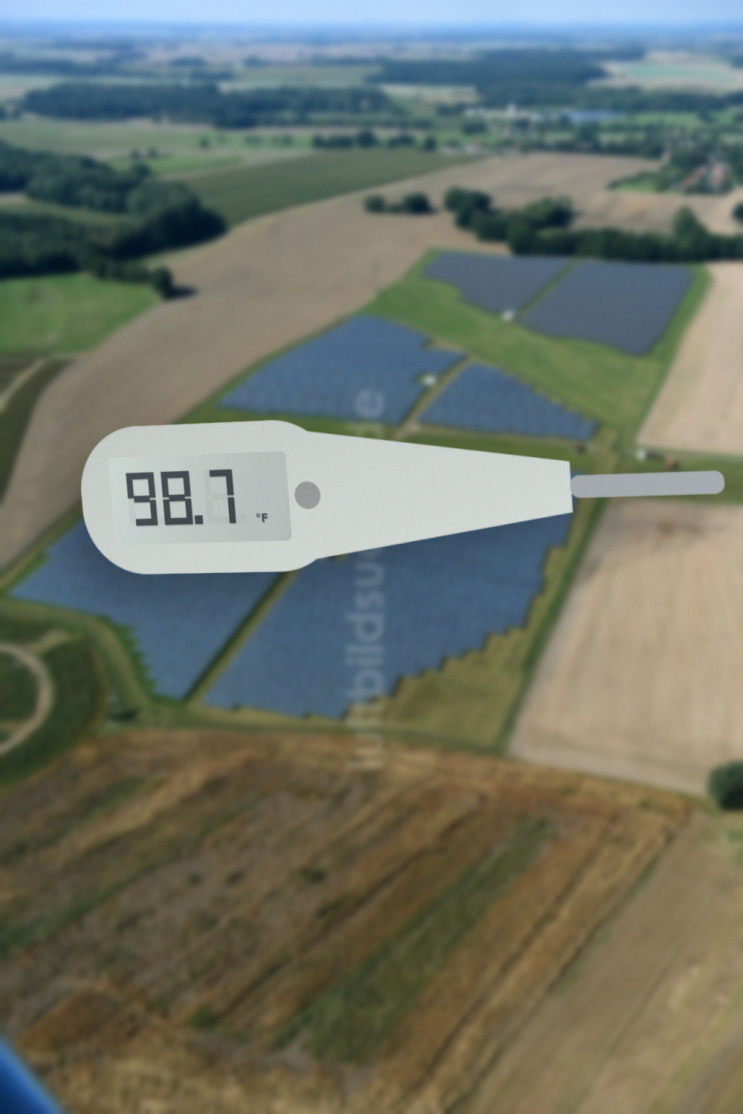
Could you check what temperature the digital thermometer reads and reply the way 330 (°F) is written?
98.7 (°F)
